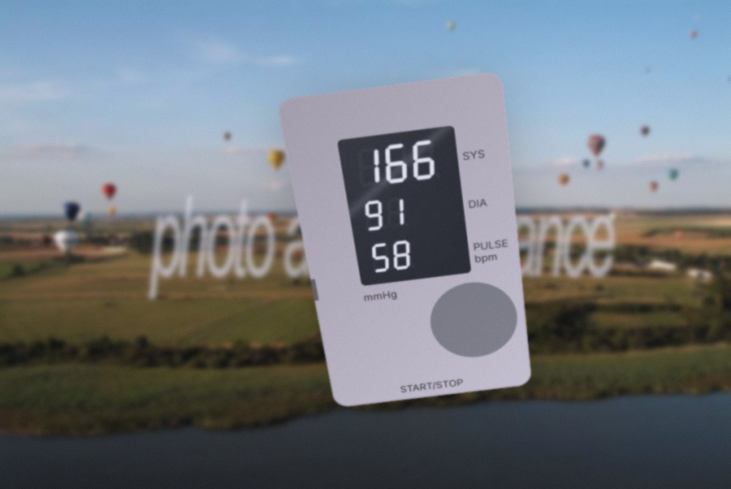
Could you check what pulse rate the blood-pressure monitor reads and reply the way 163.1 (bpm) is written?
58 (bpm)
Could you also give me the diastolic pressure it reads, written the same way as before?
91 (mmHg)
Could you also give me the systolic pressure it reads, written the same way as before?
166 (mmHg)
